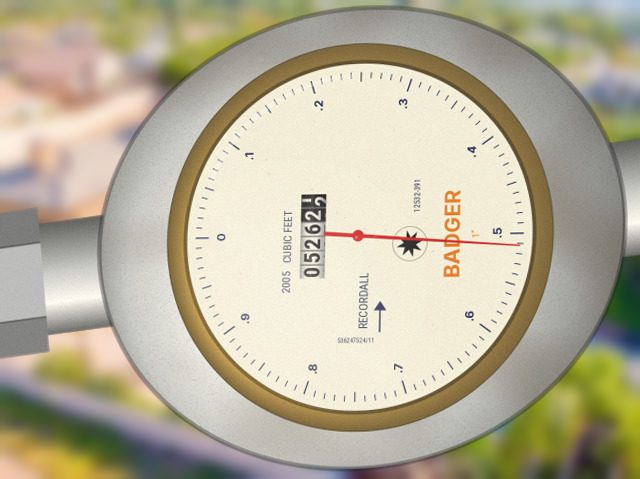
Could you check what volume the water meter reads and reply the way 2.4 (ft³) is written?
52621.51 (ft³)
